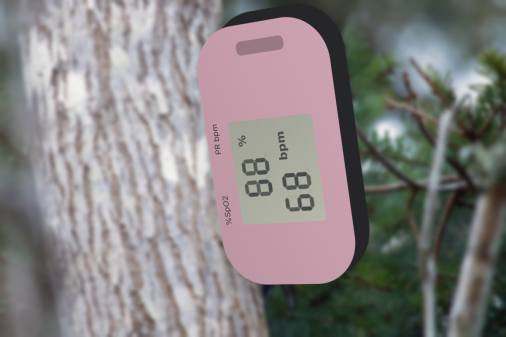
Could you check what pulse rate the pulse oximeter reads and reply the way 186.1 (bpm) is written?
68 (bpm)
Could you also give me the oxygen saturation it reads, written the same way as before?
88 (%)
